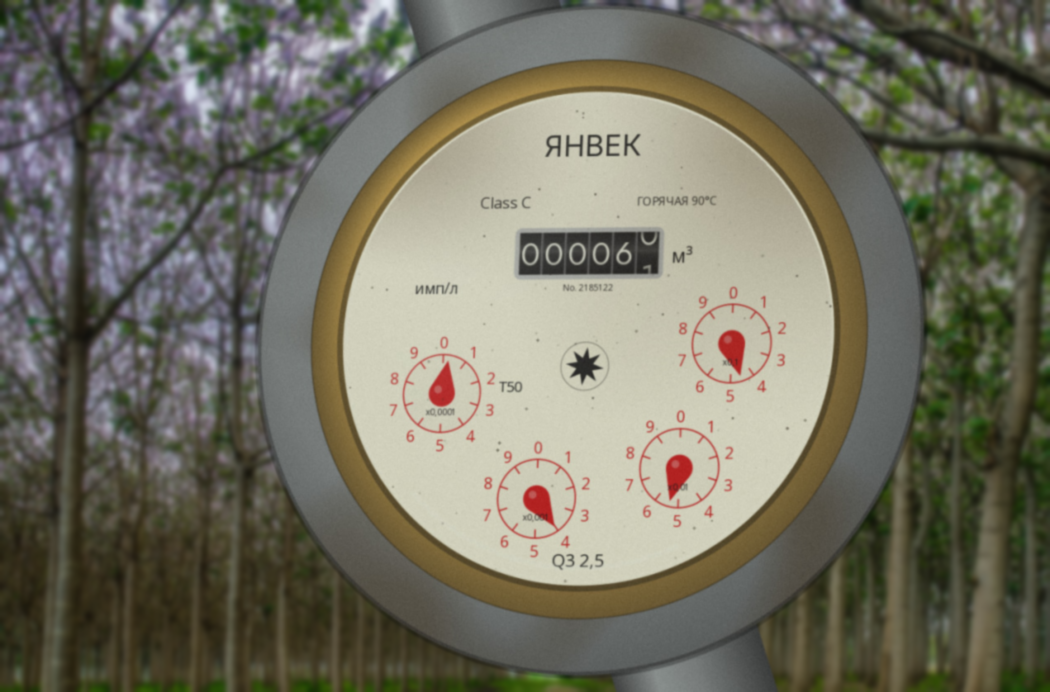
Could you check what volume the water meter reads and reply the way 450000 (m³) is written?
60.4540 (m³)
